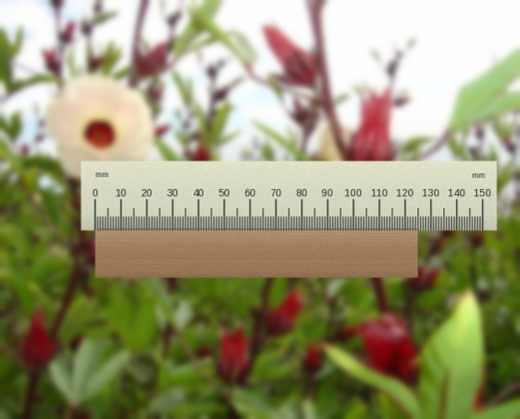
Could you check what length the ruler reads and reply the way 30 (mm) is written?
125 (mm)
